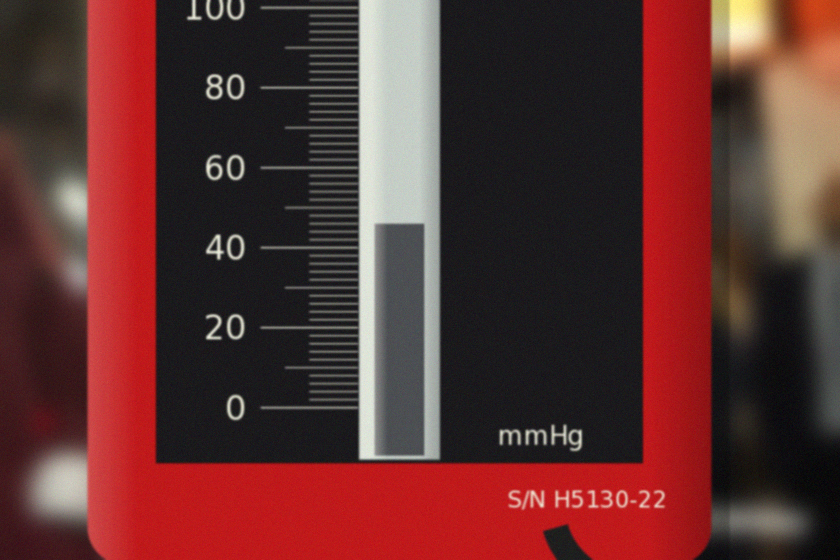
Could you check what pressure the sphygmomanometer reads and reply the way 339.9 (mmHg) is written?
46 (mmHg)
